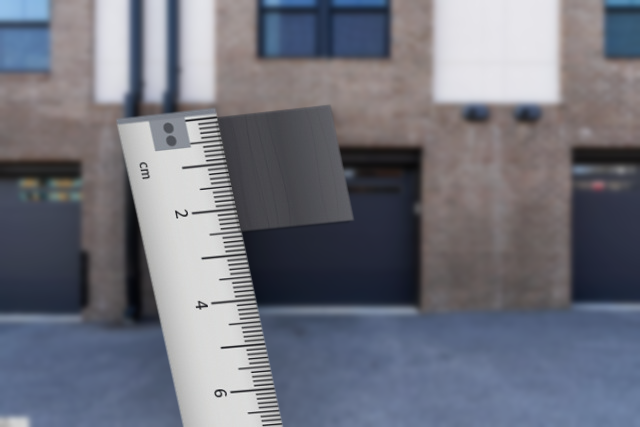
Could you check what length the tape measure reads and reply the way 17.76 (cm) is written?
2.5 (cm)
